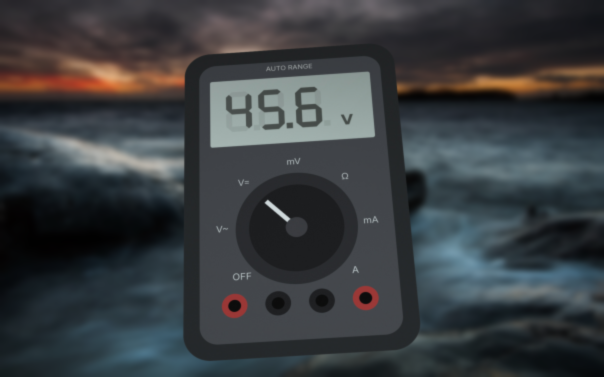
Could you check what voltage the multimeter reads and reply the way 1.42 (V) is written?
45.6 (V)
